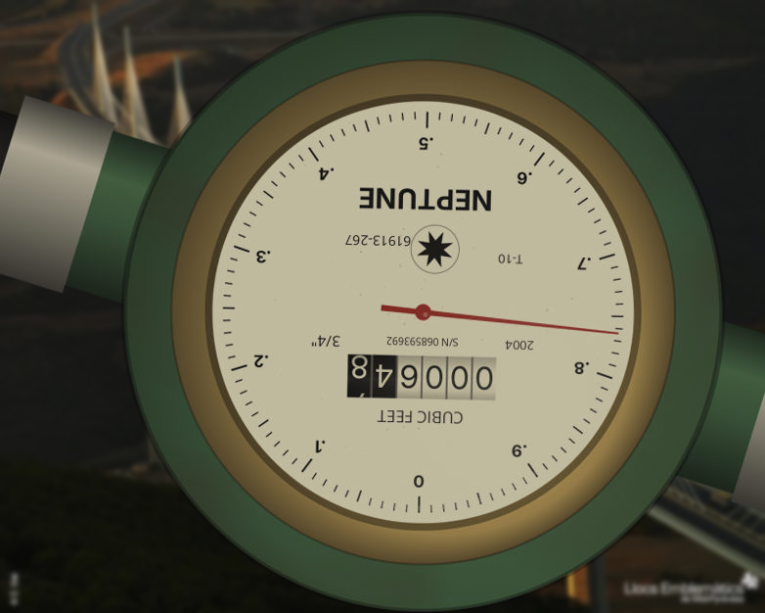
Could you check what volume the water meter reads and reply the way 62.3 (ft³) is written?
647.76 (ft³)
